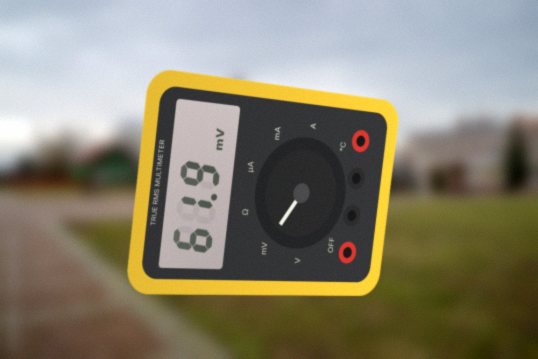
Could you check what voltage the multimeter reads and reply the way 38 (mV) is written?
61.9 (mV)
